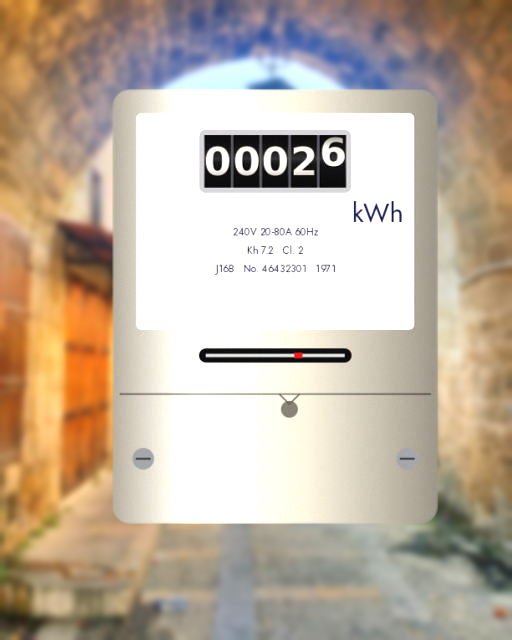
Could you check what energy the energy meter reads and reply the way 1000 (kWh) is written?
26 (kWh)
